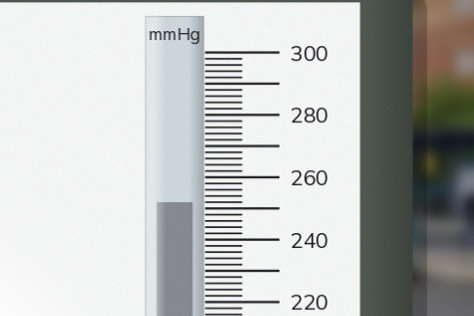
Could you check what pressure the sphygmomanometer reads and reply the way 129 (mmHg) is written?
252 (mmHg)
